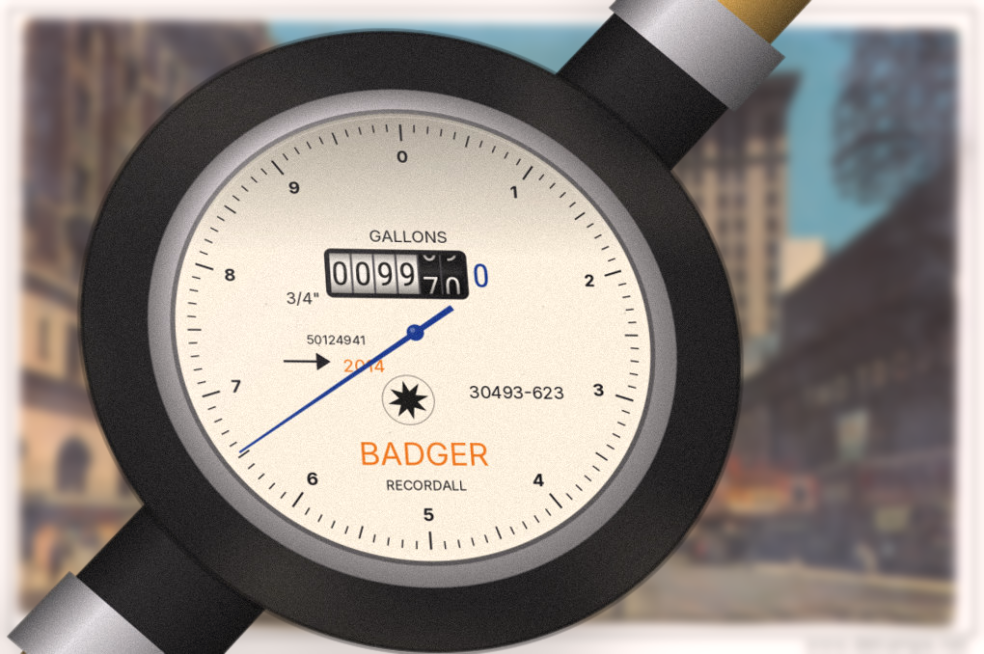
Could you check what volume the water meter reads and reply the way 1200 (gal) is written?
99696.5 (gal)
